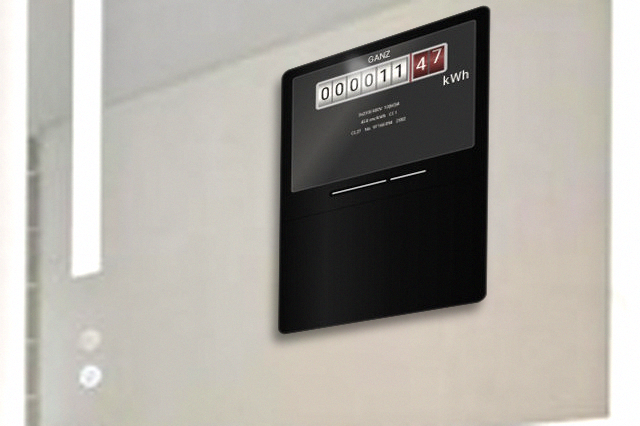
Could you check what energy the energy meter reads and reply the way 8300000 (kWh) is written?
11.47 (kWh)
